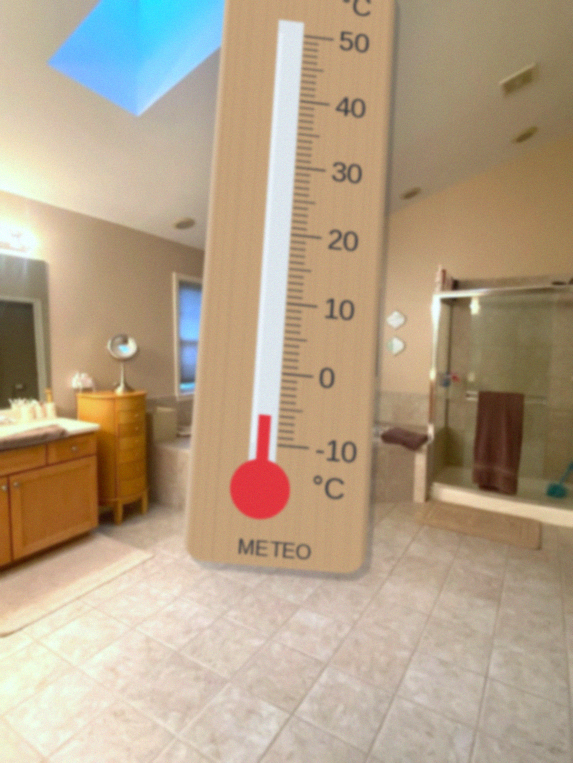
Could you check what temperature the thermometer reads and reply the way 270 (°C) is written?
-6 (°C)
